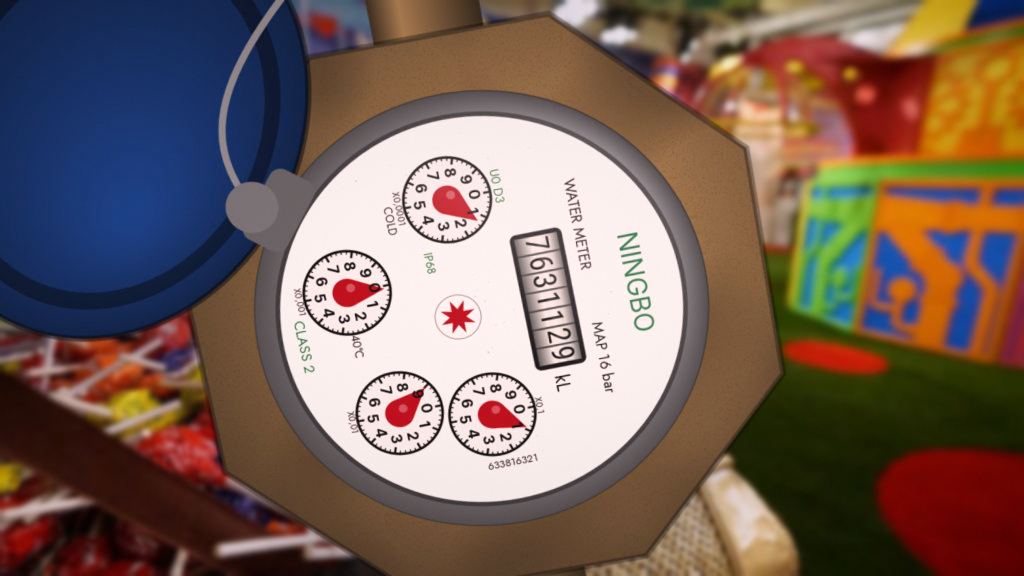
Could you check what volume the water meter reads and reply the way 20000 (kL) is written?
7631129.0901 (kL)
